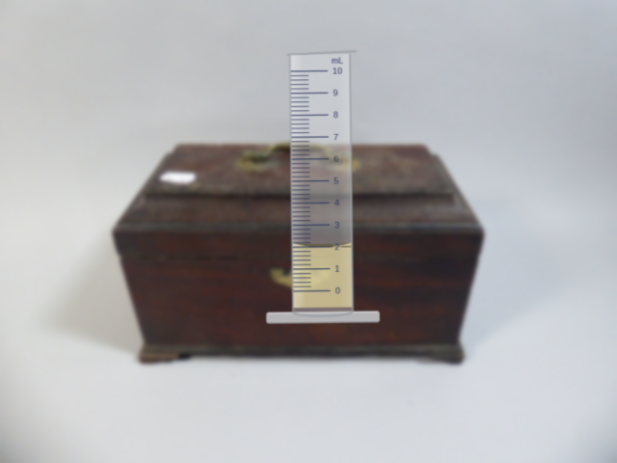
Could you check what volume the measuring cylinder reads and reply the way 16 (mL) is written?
2 (mL)
